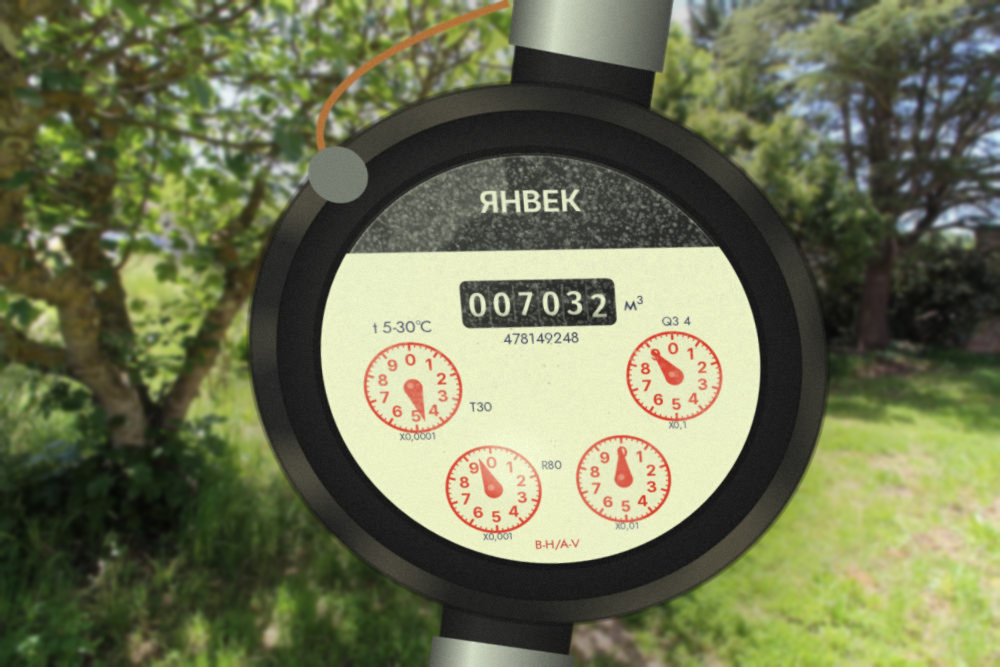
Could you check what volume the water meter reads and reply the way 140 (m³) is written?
7031.8994 (m³)
